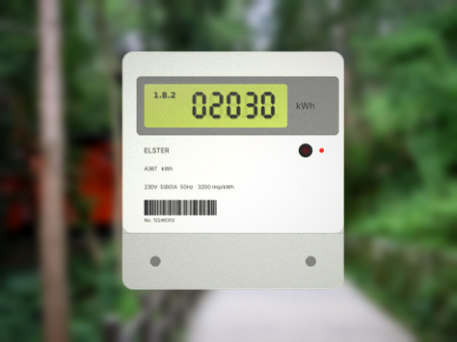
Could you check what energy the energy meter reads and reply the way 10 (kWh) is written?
2030 (kWh)
